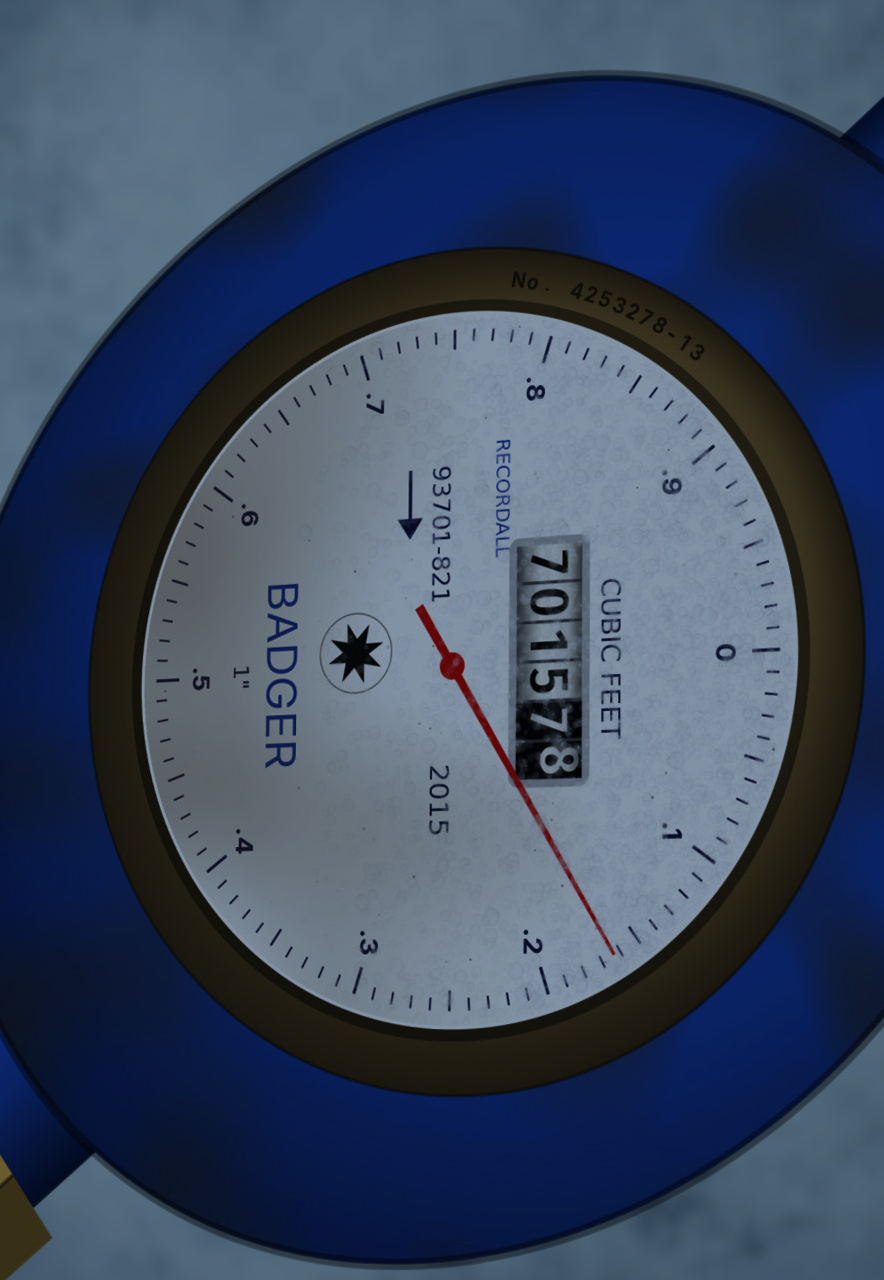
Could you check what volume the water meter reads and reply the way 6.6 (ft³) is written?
701578.16 (ft³)
